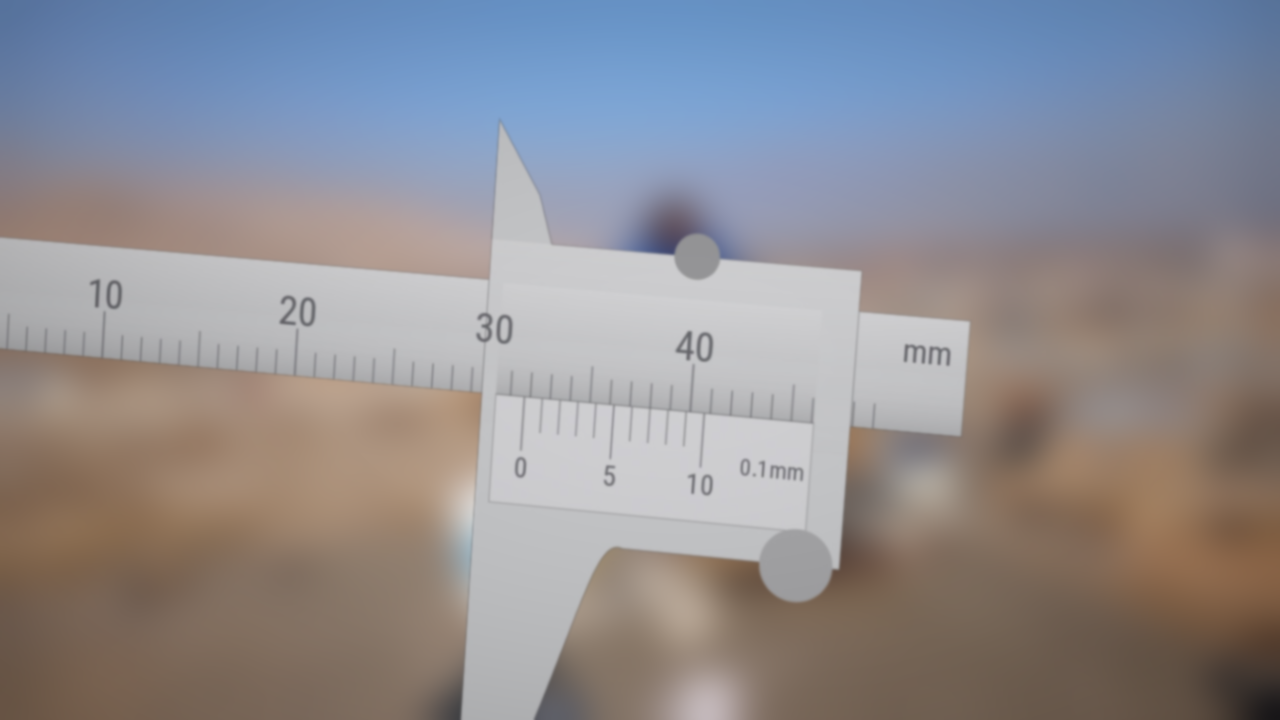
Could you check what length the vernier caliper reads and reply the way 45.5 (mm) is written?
31.7 (mm)
